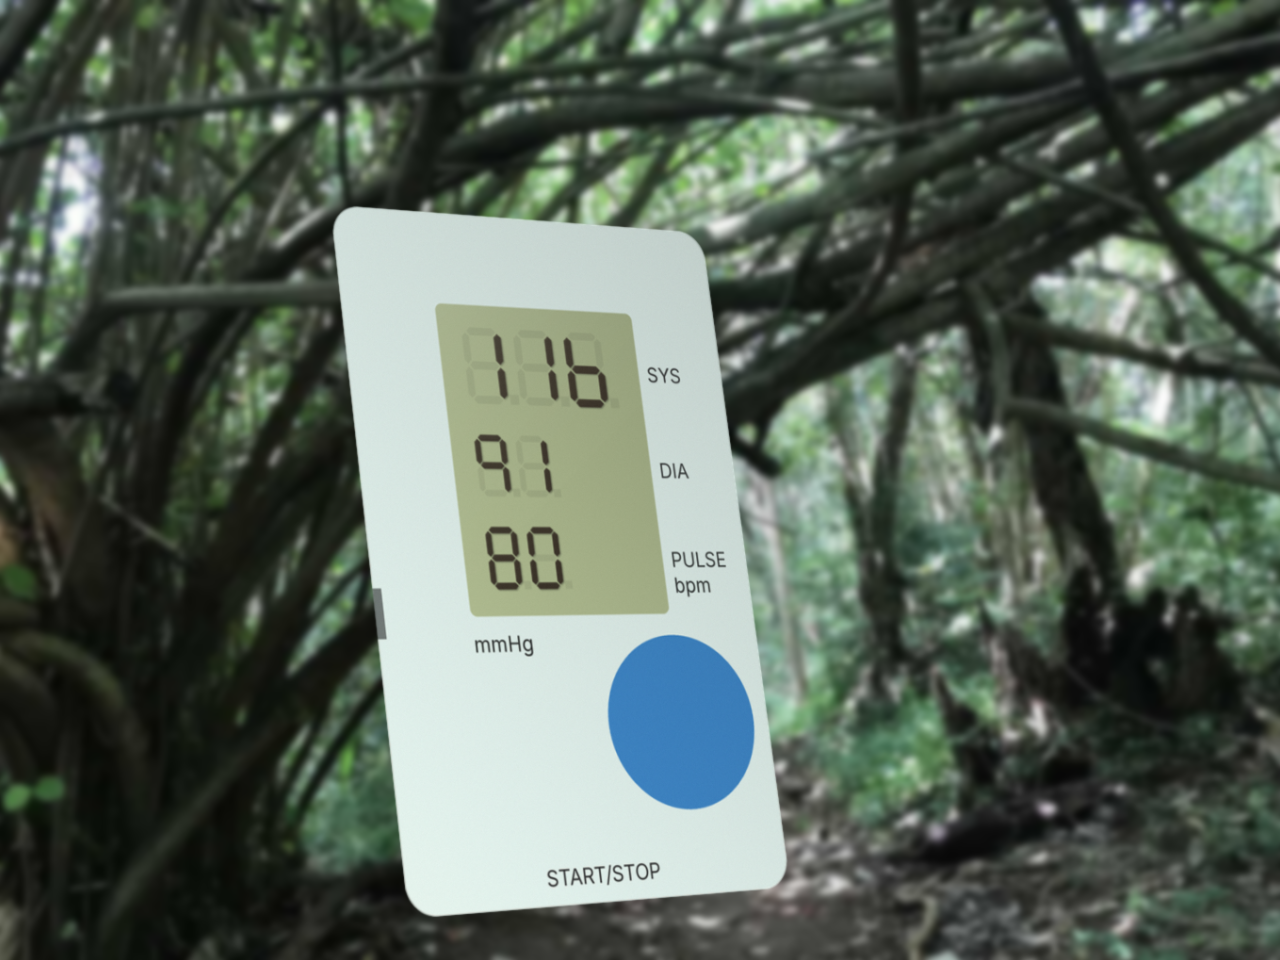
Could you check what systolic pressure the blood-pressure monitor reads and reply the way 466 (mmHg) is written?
116 (mmHg)
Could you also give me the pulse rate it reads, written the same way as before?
80 (bpm)
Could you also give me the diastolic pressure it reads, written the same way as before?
91 (mmHg)
